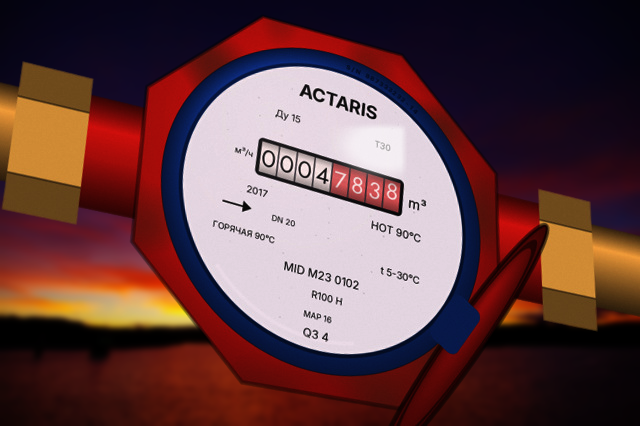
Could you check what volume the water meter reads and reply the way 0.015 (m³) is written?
4.7838 (m³)
